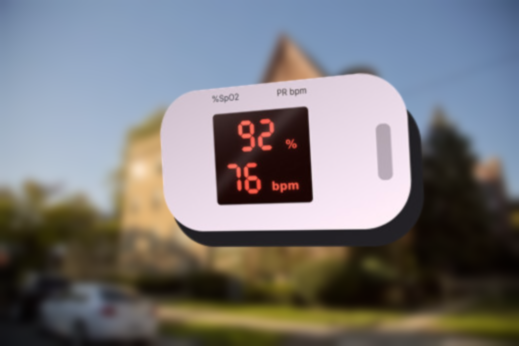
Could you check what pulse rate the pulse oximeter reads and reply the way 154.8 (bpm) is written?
76 (bpm)
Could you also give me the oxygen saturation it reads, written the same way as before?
92 (%)
